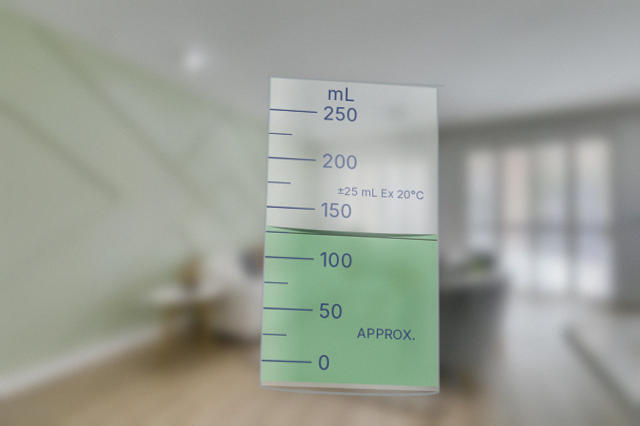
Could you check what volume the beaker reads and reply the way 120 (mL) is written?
125 (mL)
